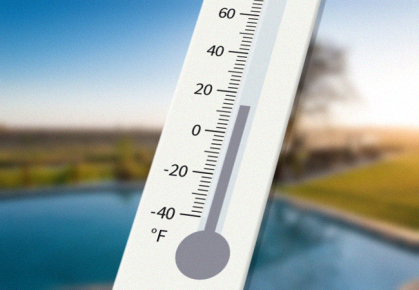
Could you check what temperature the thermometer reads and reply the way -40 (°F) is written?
14 (°F)
